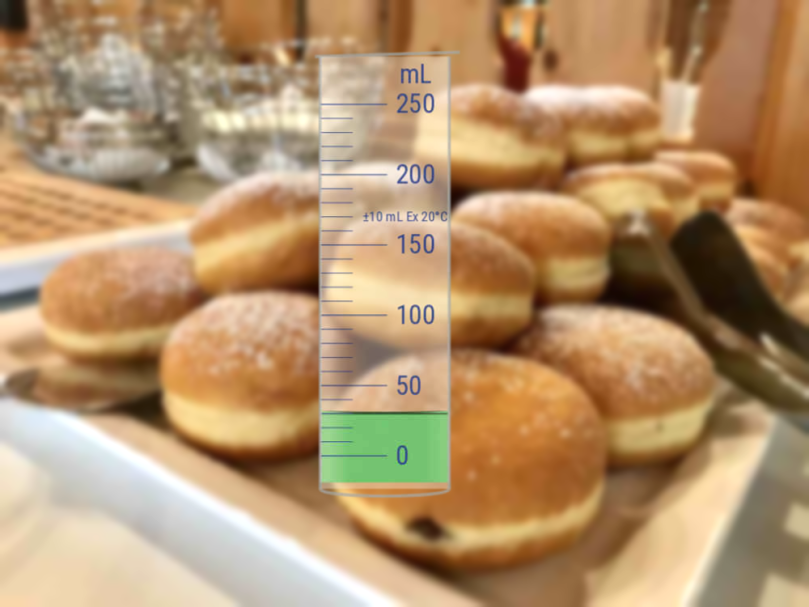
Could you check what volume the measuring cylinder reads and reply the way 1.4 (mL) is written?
30 (mL)
